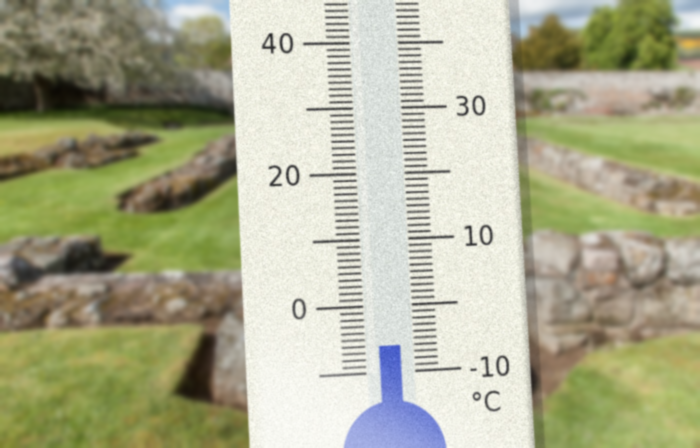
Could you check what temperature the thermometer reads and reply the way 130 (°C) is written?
-6 (°C)
